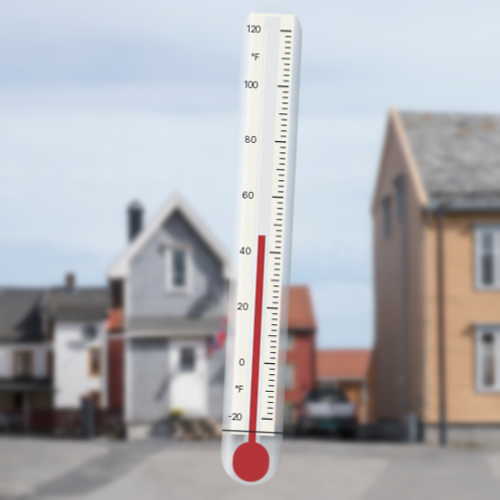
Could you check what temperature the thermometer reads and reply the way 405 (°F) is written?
46 (°F)
